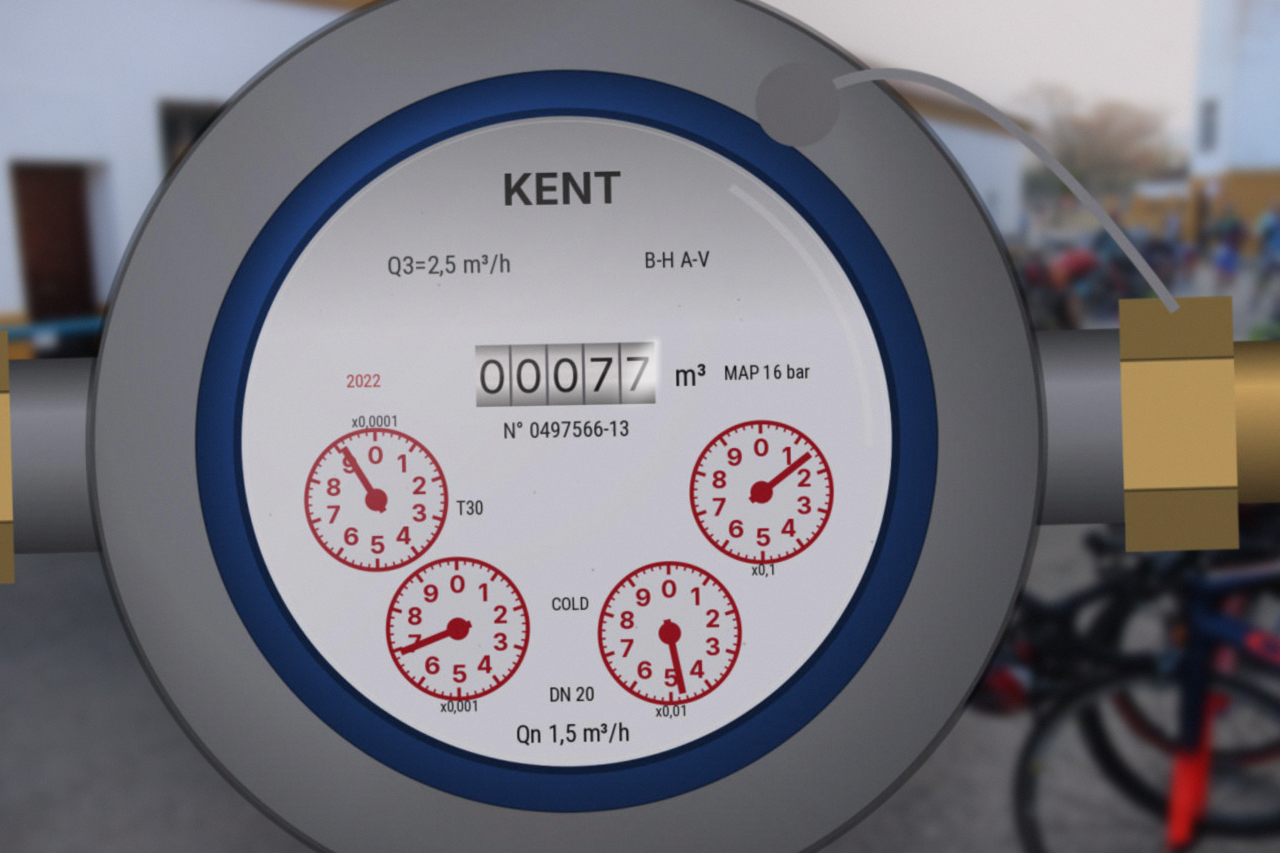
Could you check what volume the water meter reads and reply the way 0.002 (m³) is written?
77.1469 (m³)
